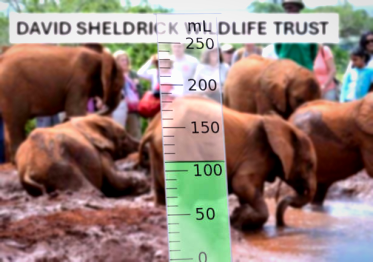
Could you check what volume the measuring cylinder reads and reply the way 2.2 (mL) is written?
110 (mL)
